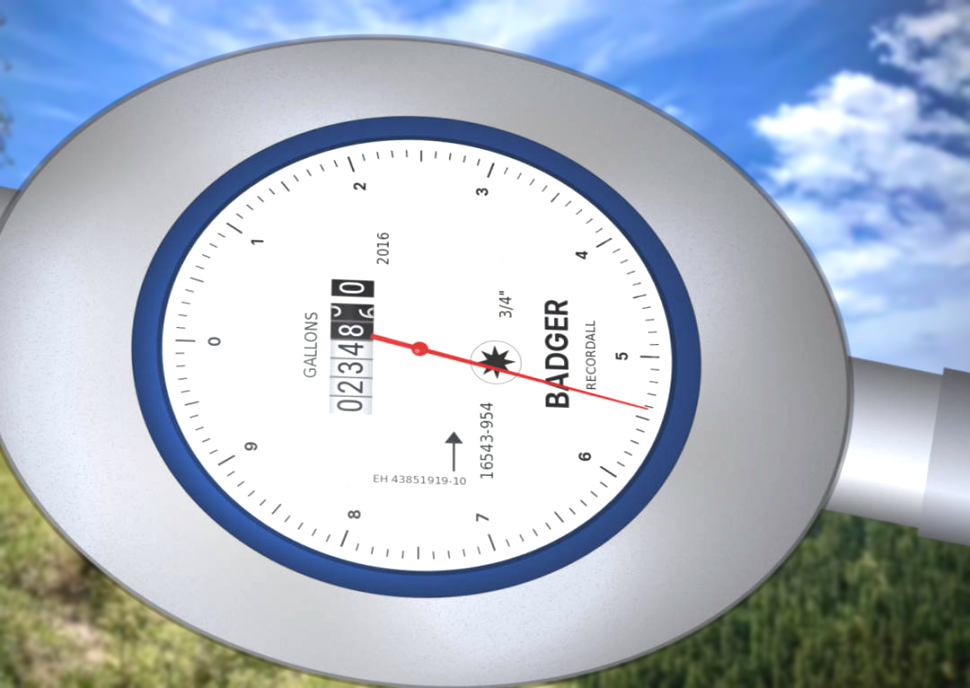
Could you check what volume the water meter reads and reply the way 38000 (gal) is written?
234855.4 (gal)
